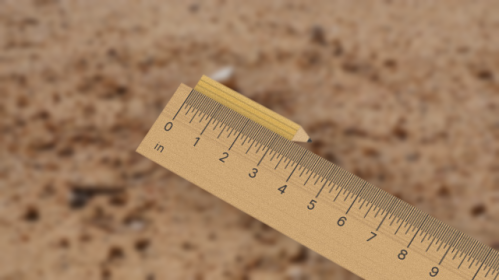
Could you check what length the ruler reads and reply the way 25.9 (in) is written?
4 (in)
